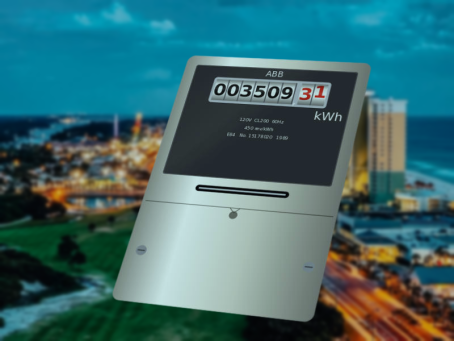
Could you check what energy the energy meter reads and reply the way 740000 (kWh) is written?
3509.31 (kWh)
